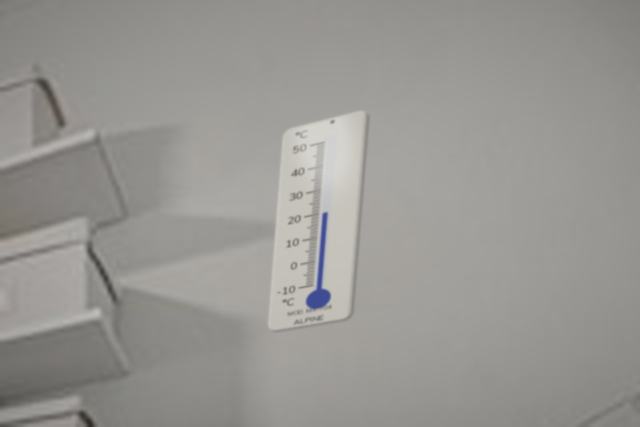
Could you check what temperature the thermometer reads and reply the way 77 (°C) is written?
20 (°C)
